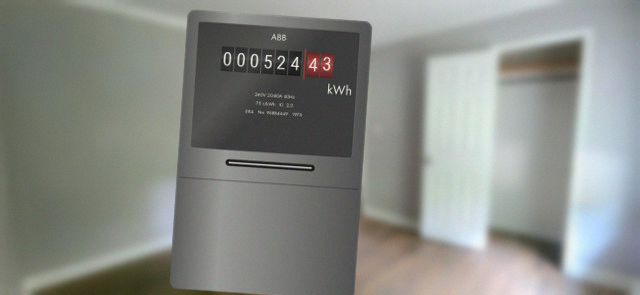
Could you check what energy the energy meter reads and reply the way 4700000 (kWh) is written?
524.43 (kWh)
